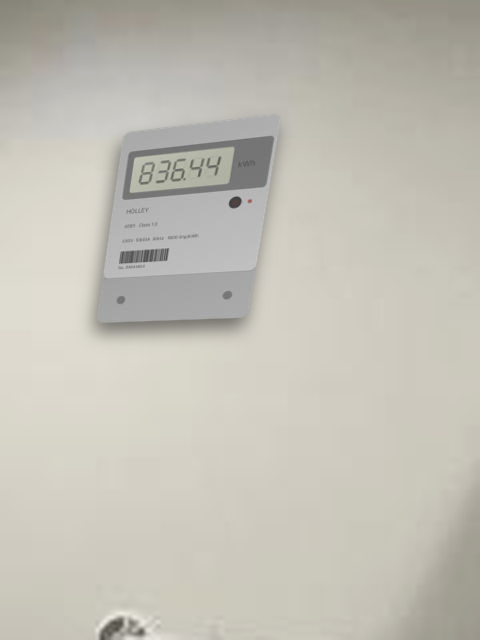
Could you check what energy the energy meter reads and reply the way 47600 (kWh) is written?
836.44 (kWh)
